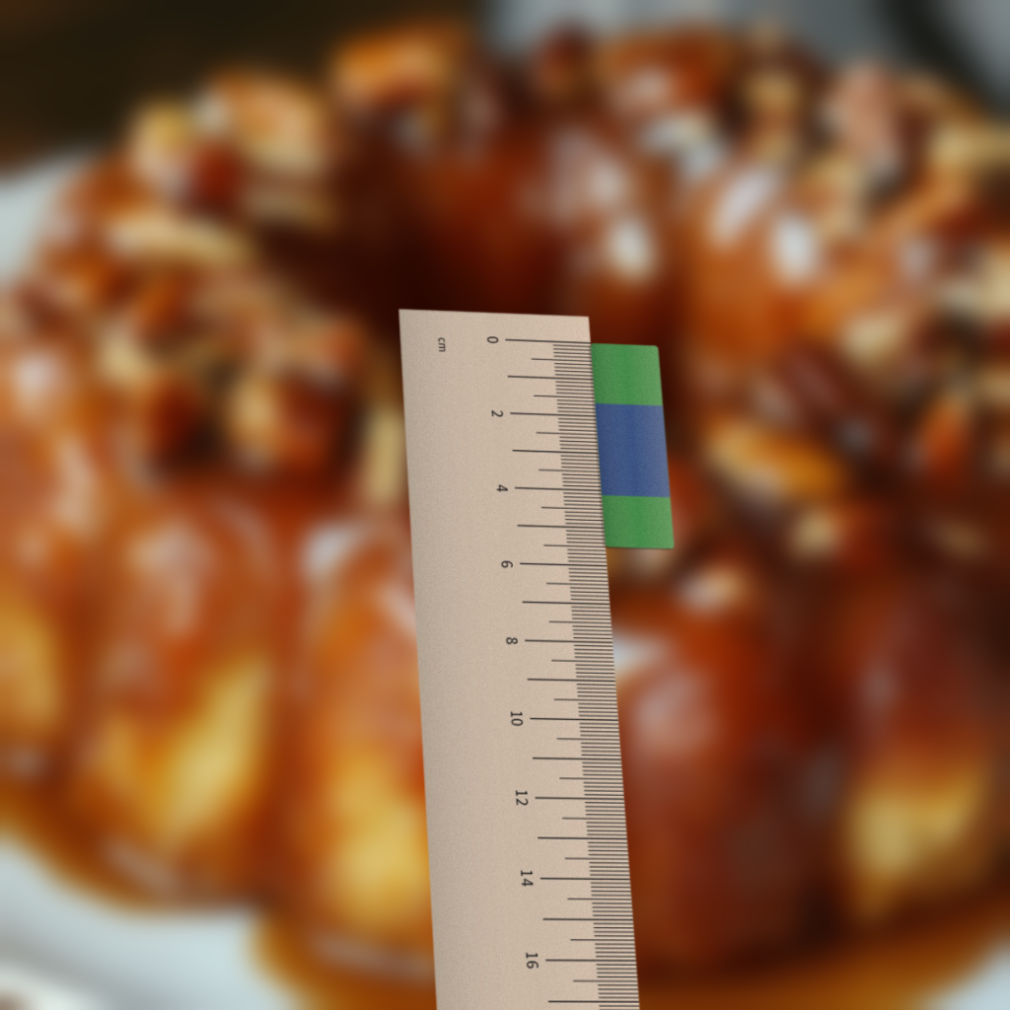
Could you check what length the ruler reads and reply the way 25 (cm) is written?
5.5 (cm)
